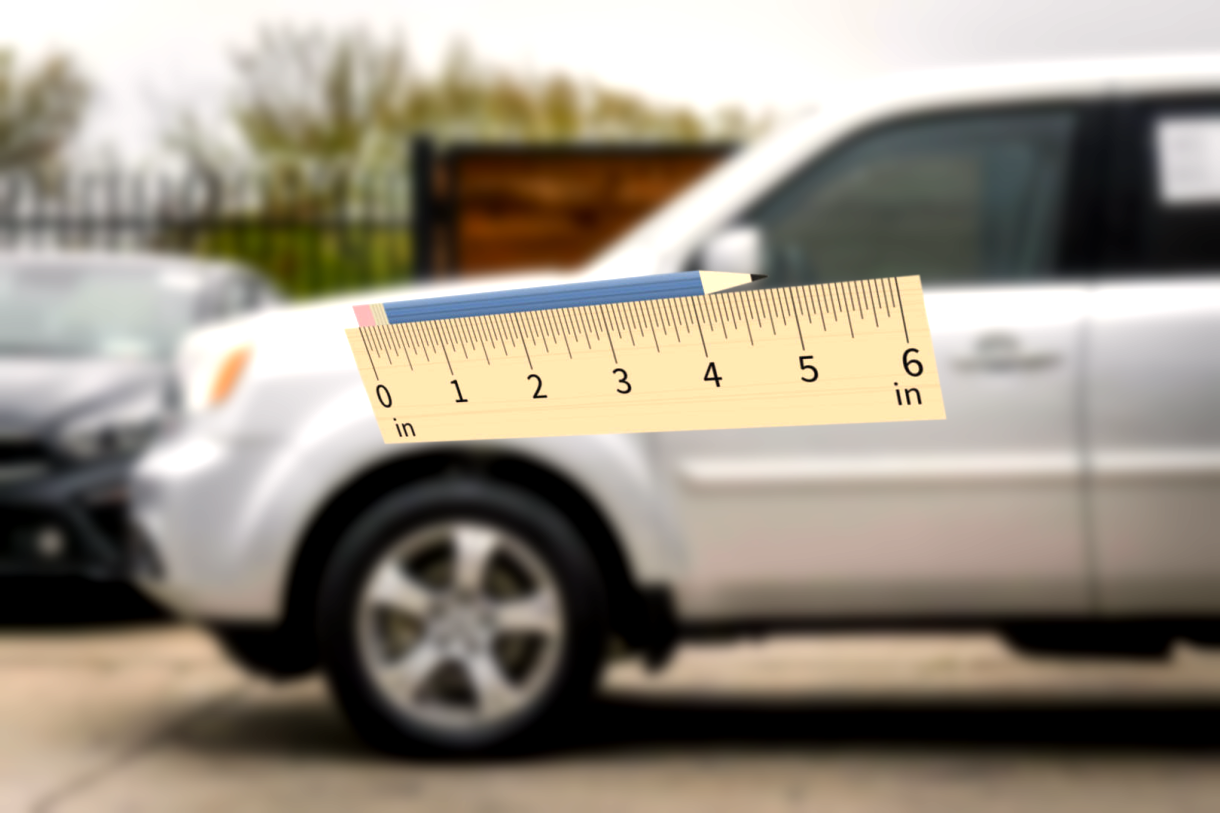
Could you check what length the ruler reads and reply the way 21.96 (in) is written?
4.8125 (in)
